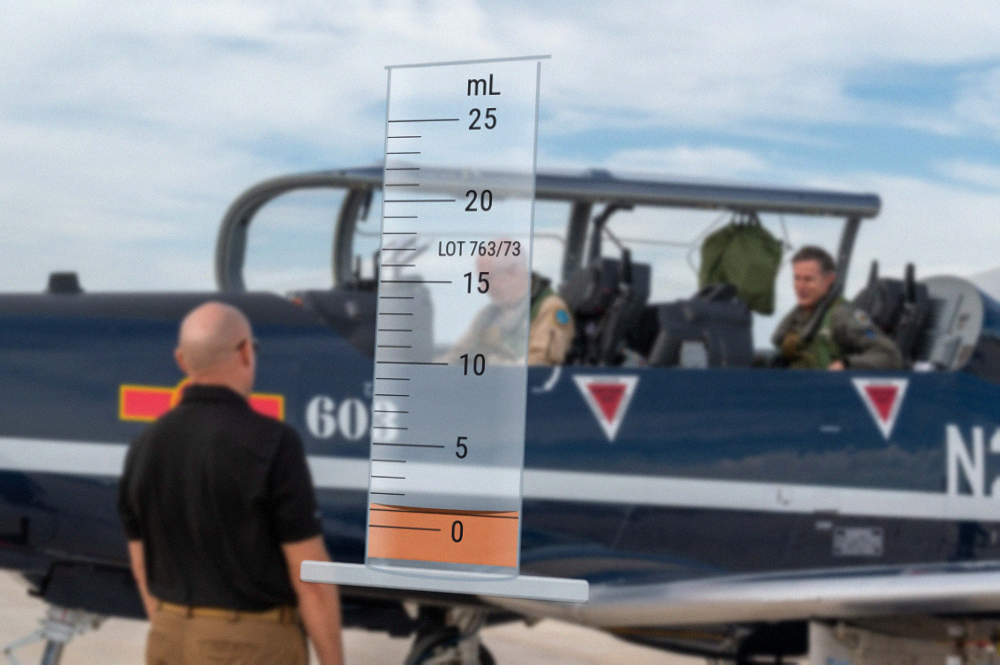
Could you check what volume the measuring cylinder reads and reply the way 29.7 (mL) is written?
1 (mL)
